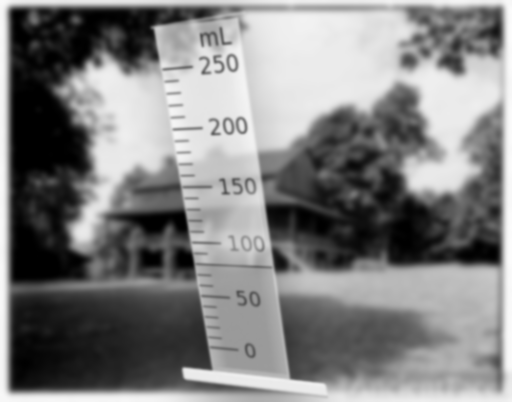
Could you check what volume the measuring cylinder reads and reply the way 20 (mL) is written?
80 (mL)
